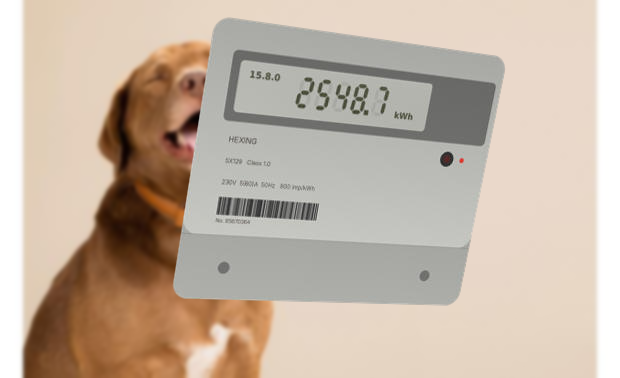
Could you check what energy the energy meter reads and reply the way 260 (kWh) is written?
2548.7 (kWh)
